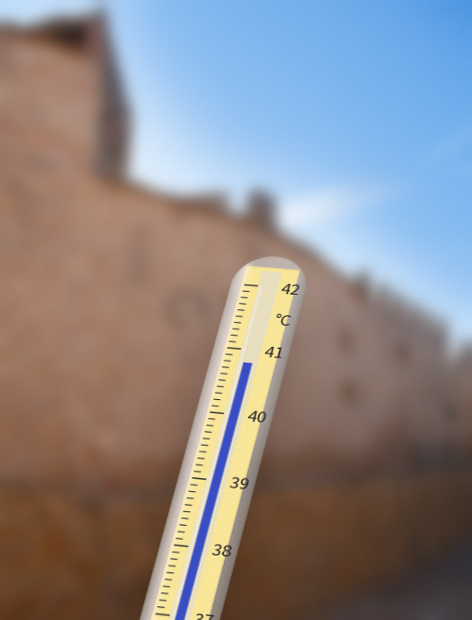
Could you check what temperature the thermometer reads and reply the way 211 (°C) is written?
40.8 (°C)
